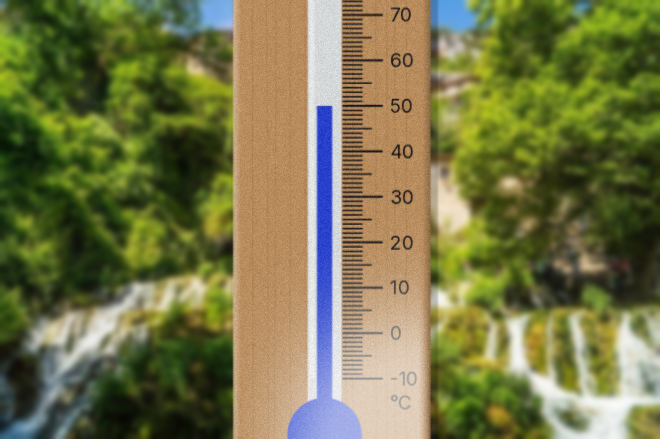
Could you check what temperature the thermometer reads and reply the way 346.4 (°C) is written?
50 (°C)
